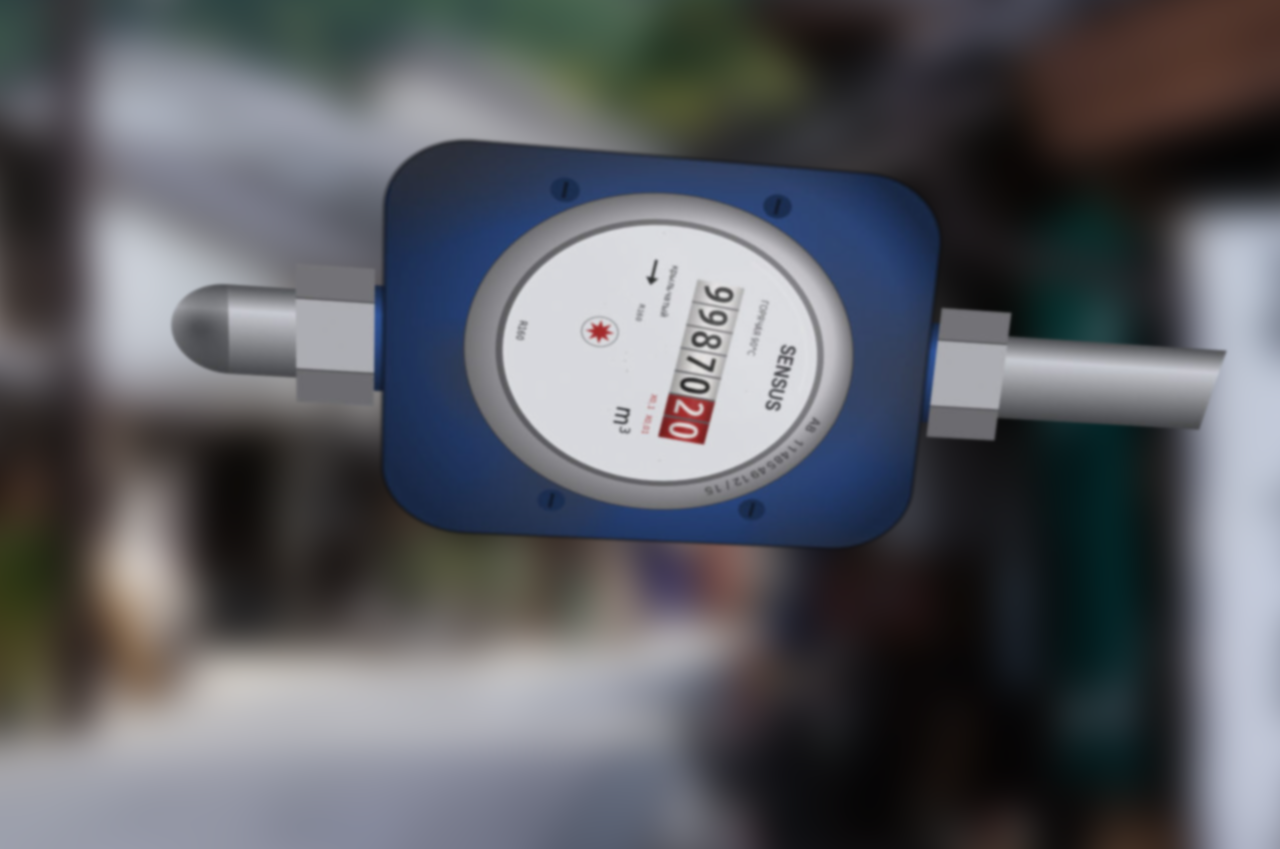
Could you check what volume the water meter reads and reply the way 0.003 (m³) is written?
99870.20 (m³)
